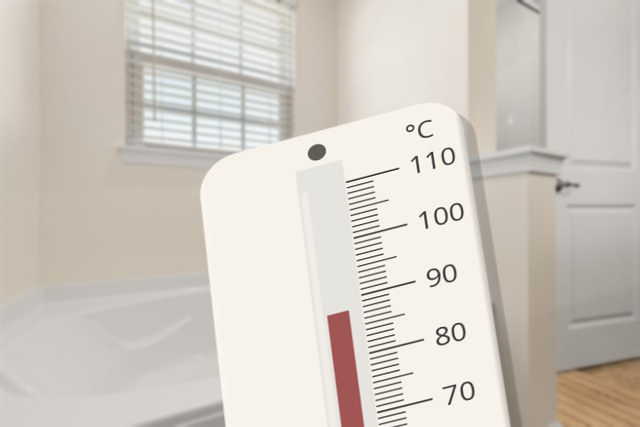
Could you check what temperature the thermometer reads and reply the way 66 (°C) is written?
88 (°C)
